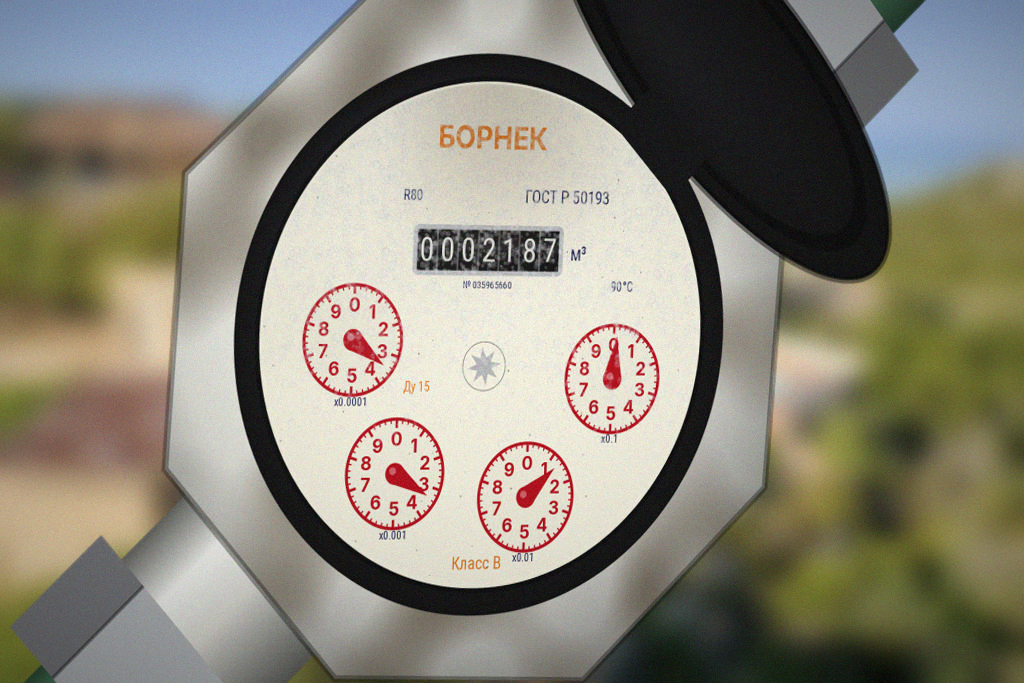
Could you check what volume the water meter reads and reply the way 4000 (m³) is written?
2187.0133 (m³)
